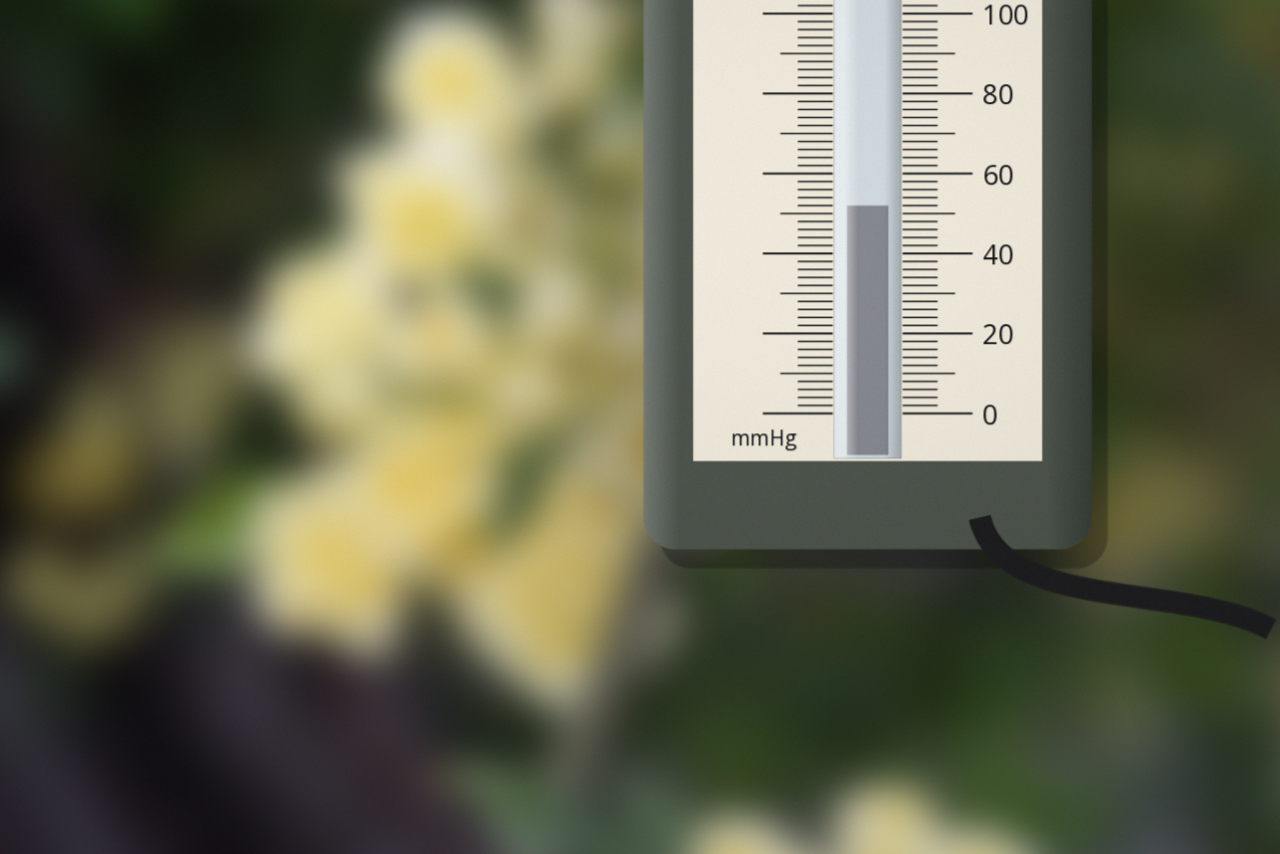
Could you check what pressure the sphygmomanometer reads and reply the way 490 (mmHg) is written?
52 (mmHg)
